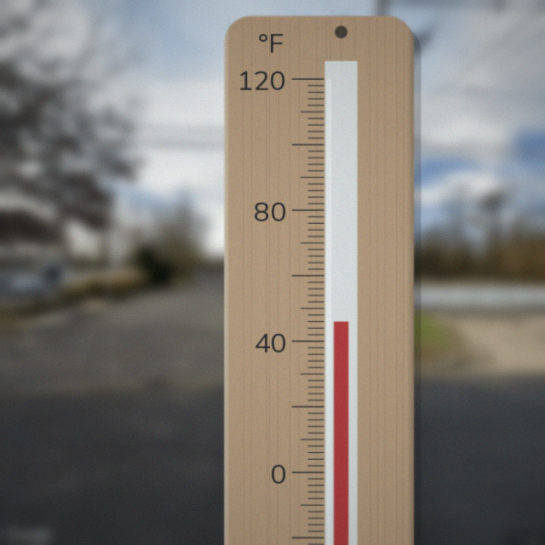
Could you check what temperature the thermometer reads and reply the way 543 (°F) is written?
46 (°F)
